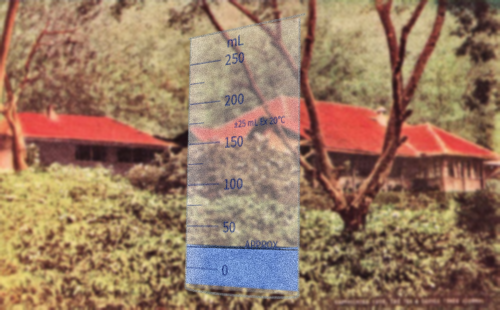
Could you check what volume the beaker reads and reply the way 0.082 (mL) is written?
25 (mL)
